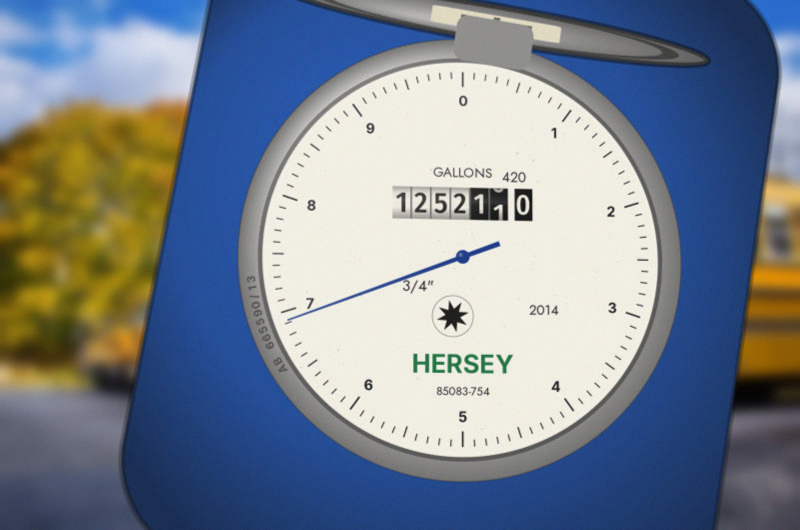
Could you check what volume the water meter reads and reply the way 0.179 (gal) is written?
1252106.9 (gal)
